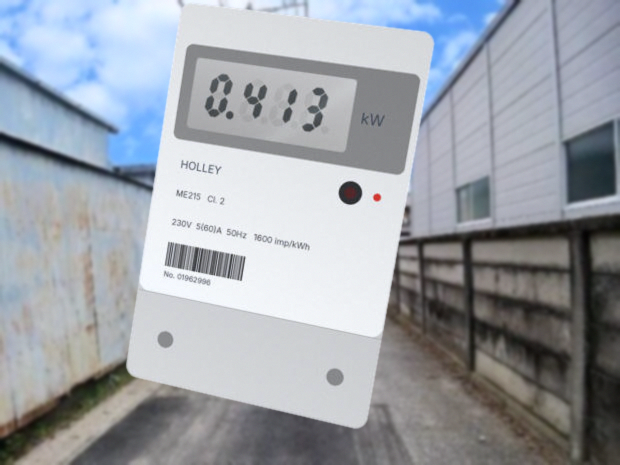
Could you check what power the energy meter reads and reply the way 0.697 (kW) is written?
0.413 (kW)
